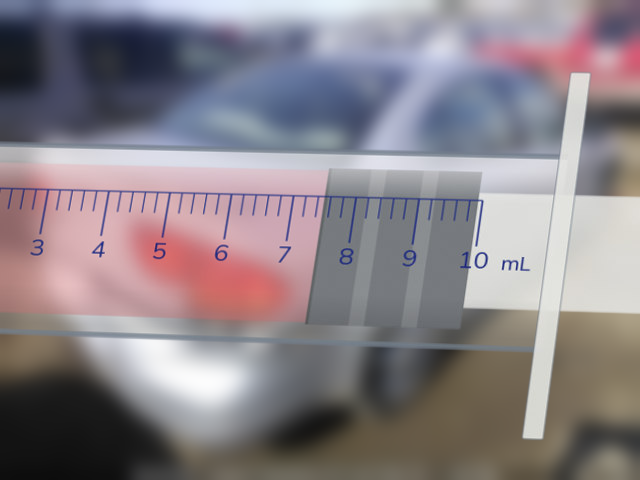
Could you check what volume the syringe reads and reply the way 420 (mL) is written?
7.5 (mL)
